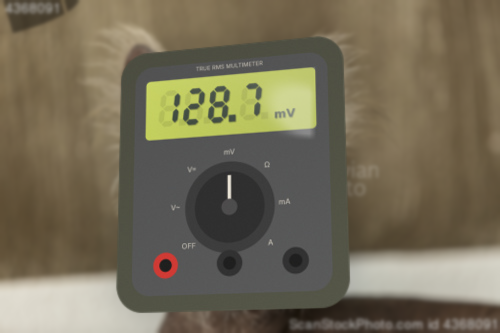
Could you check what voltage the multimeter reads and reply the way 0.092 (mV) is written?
128.7 (mV)
